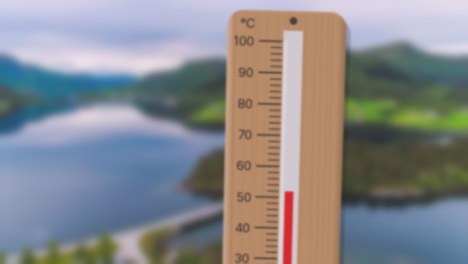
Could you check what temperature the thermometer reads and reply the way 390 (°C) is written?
52 (°C)
